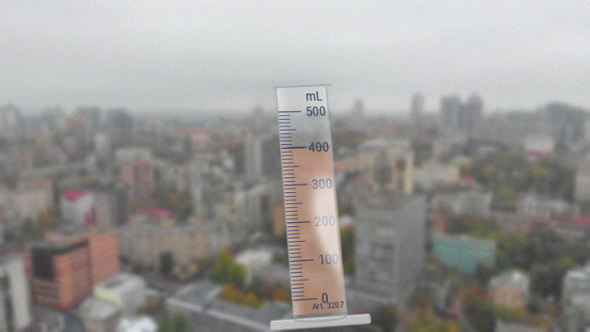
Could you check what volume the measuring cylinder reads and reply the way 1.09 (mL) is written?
400 (mL)
